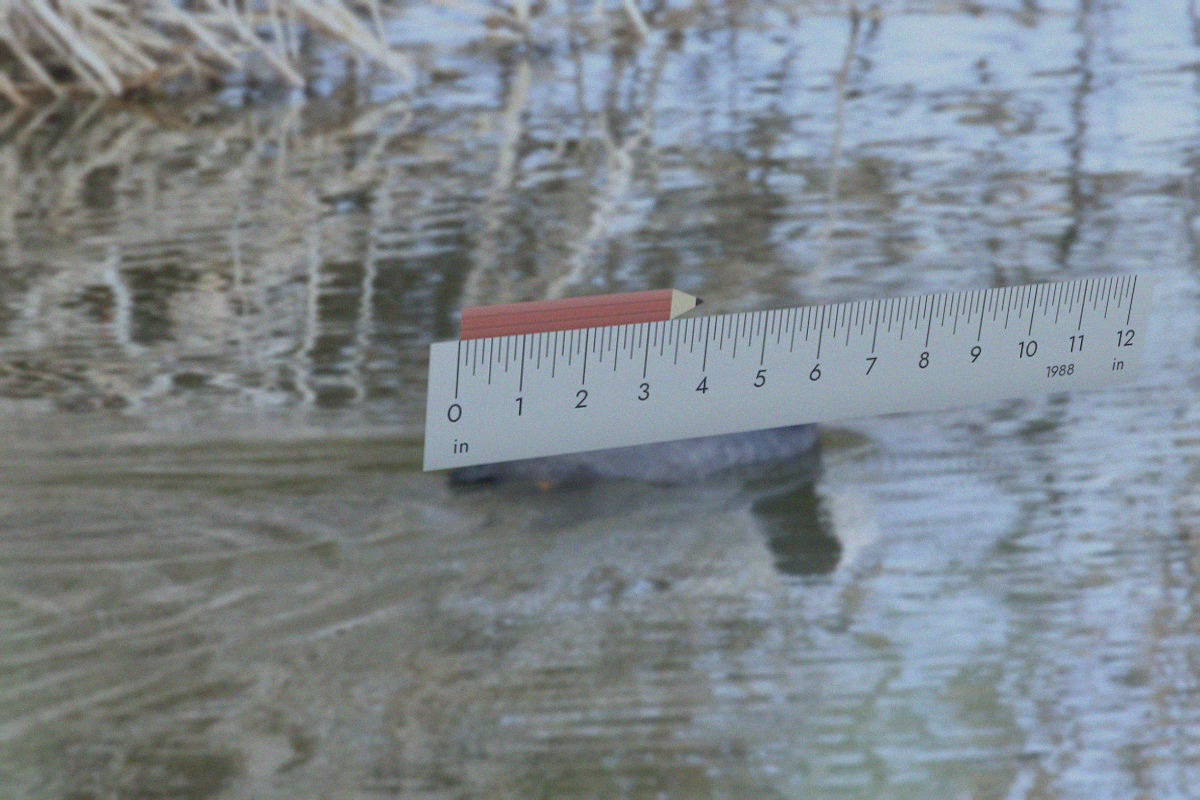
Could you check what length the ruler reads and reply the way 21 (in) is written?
3.875 (in)
